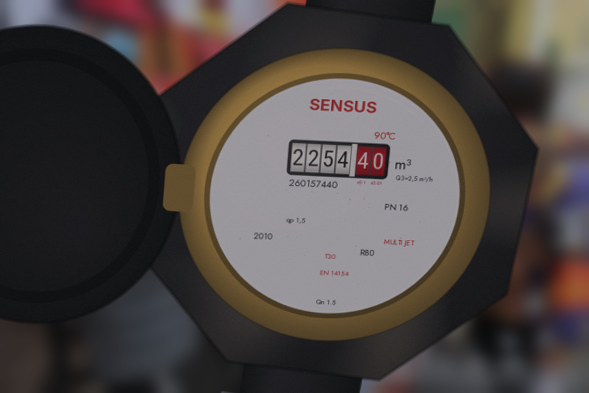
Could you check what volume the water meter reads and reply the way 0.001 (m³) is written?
2254.40 (m³)
